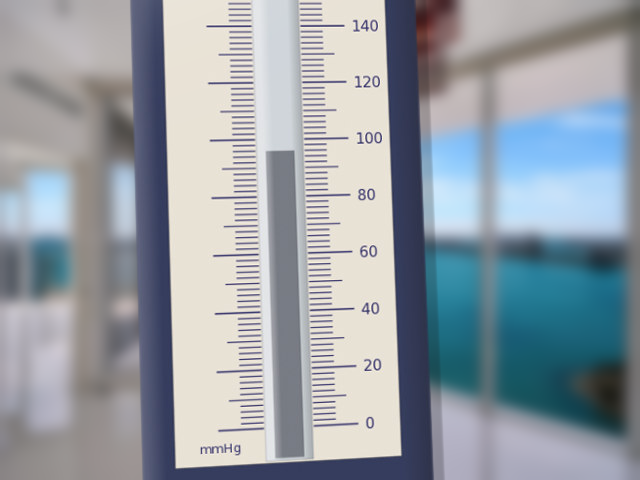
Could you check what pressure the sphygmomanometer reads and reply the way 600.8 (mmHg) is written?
96 (mmHg)
